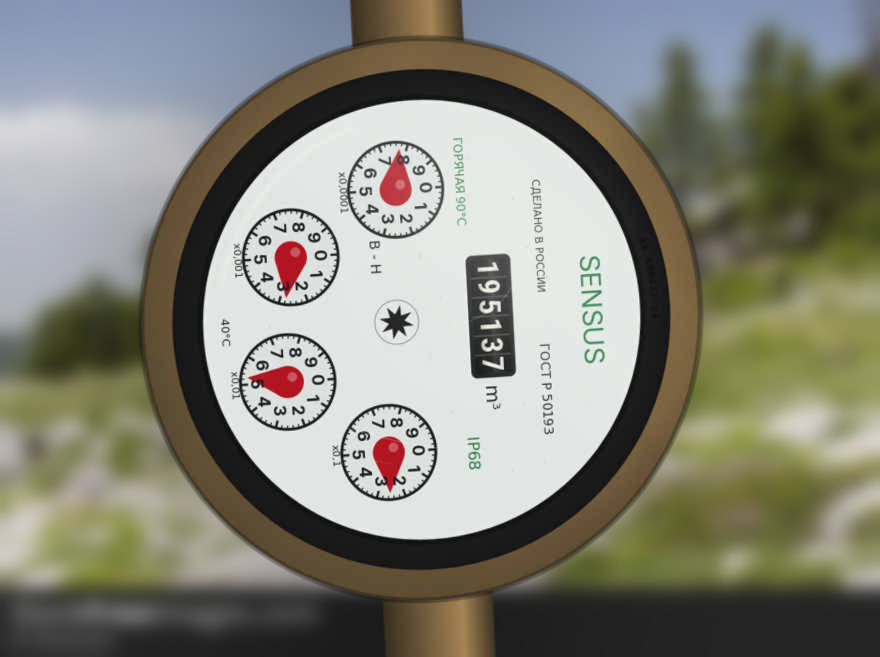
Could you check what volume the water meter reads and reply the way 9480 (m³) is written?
195137.2527 (m³)
